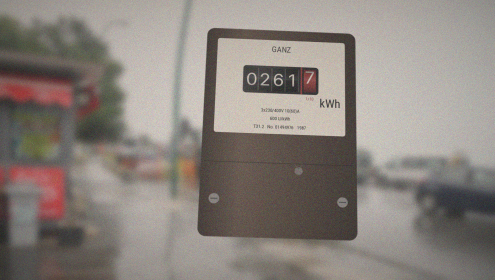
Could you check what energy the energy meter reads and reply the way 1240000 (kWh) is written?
261.7 (kWh)
